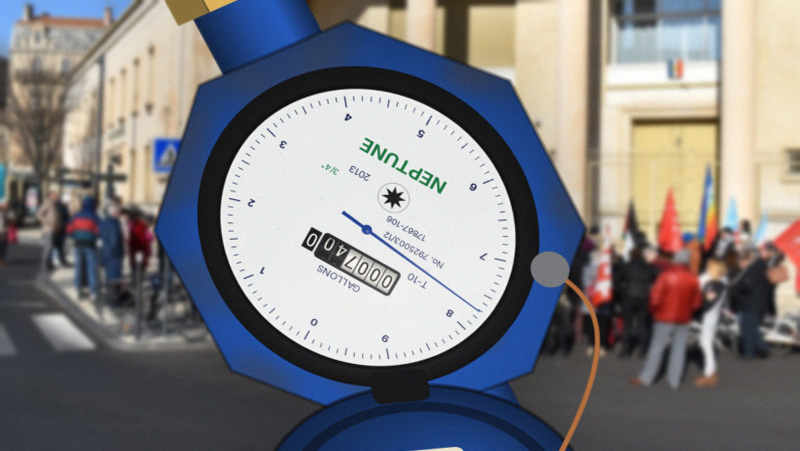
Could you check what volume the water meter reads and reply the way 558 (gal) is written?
7397.7 (gal)
